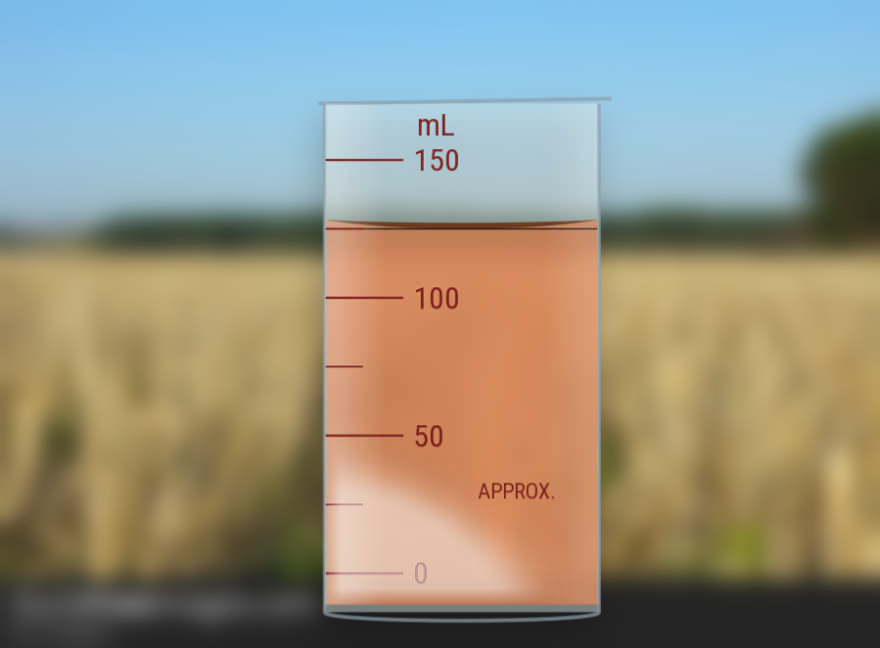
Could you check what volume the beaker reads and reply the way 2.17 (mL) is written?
125 (mL)
